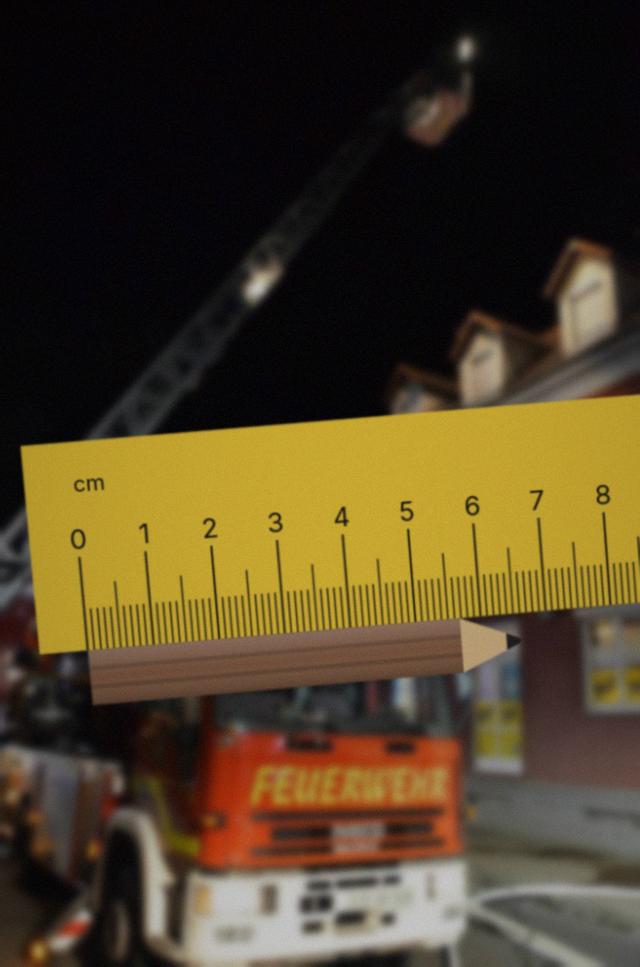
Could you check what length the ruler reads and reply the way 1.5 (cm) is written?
6.6 (cm)
